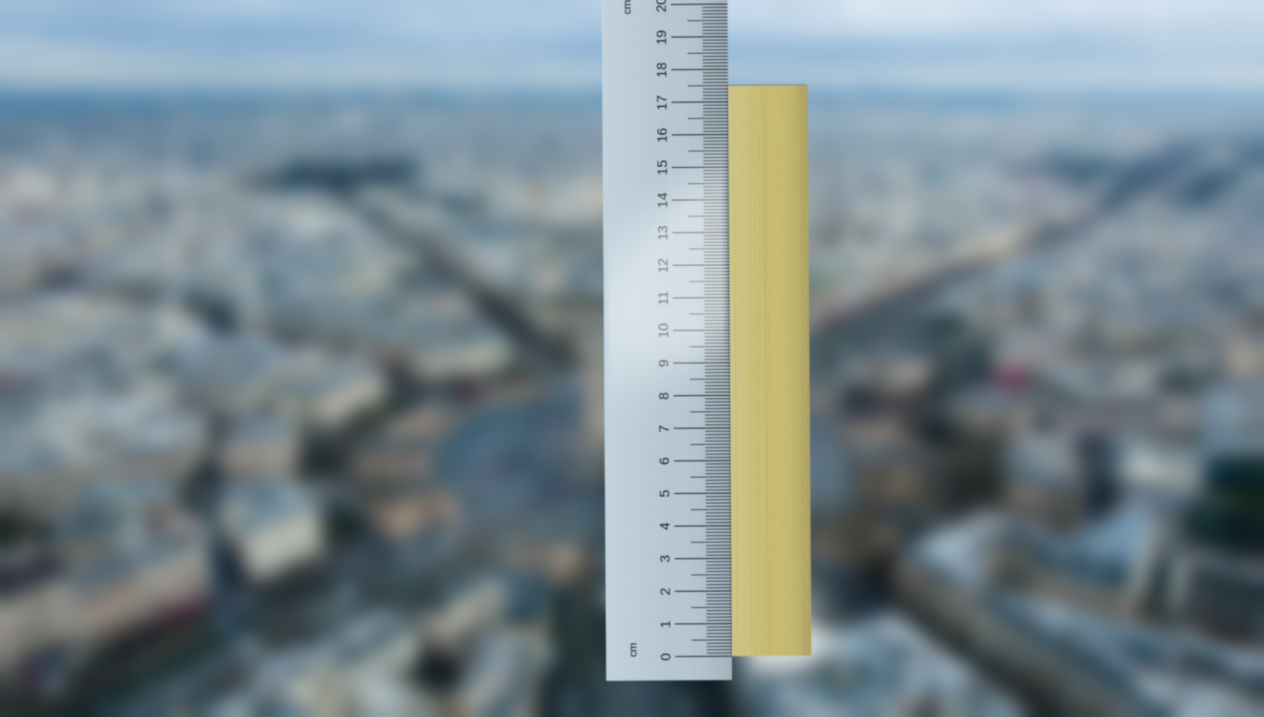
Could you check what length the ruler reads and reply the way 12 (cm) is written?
17.5 (cm)
